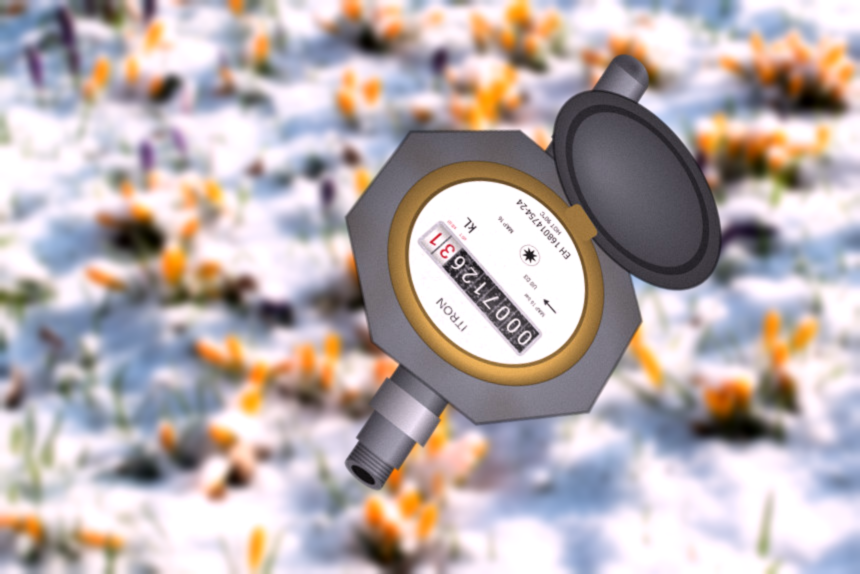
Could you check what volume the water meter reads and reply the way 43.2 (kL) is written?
7126.31 (kL)
